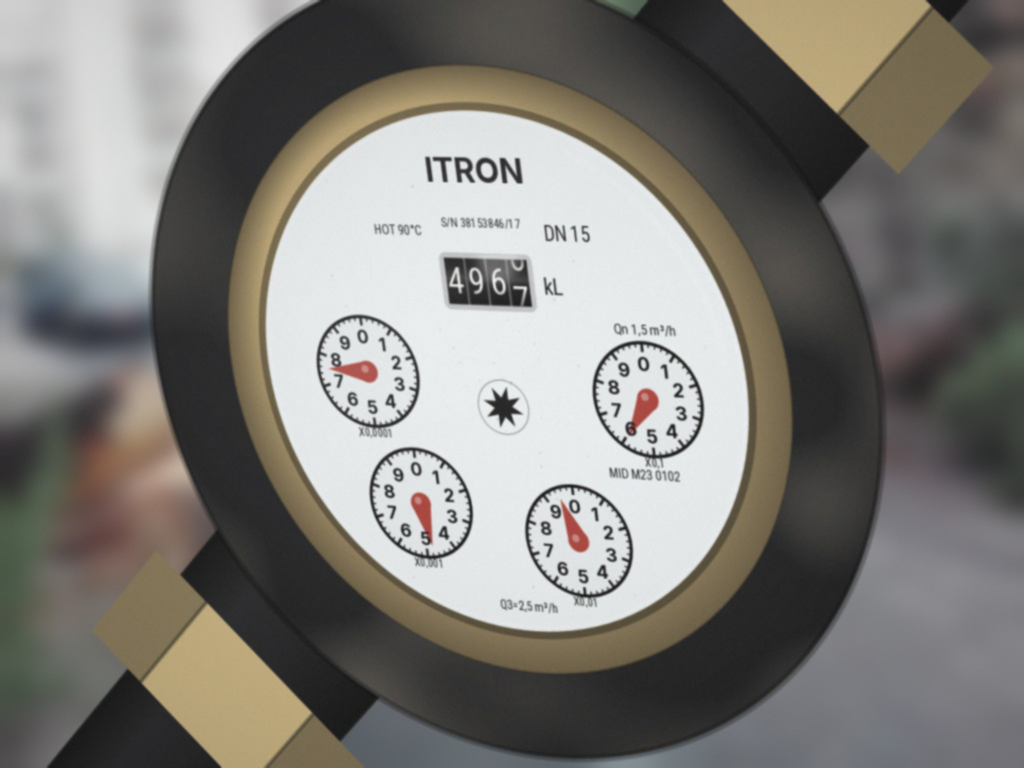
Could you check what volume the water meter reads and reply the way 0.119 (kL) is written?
4966.5947 (kL)
